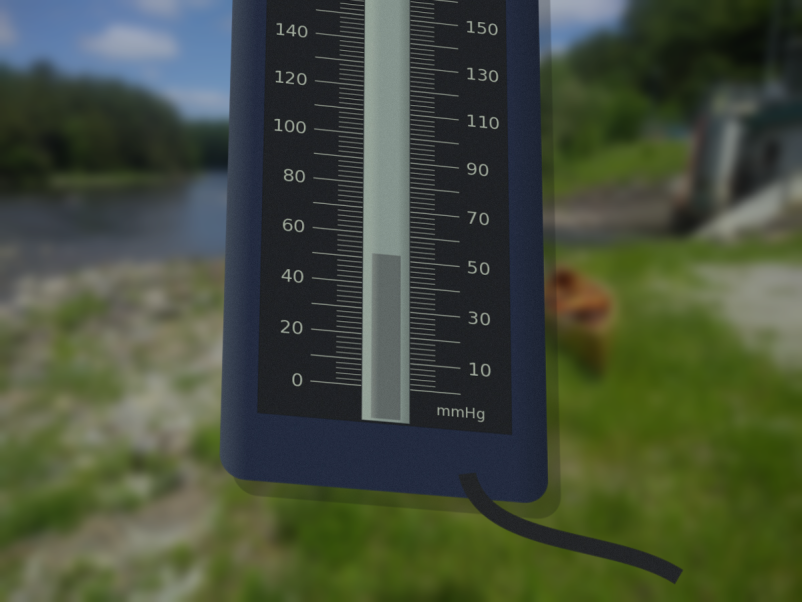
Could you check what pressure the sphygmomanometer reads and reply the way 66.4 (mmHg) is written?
52 (mmHg)
